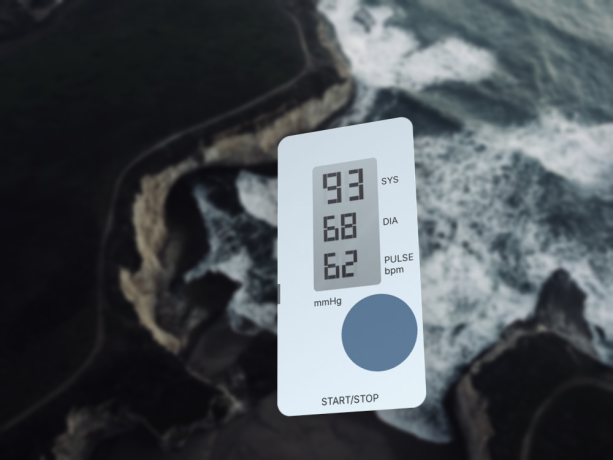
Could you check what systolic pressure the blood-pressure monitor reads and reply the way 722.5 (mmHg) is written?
93 (mmHg)
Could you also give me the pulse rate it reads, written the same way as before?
62 (bpm)
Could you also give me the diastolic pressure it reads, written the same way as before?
68 (mmHg)
